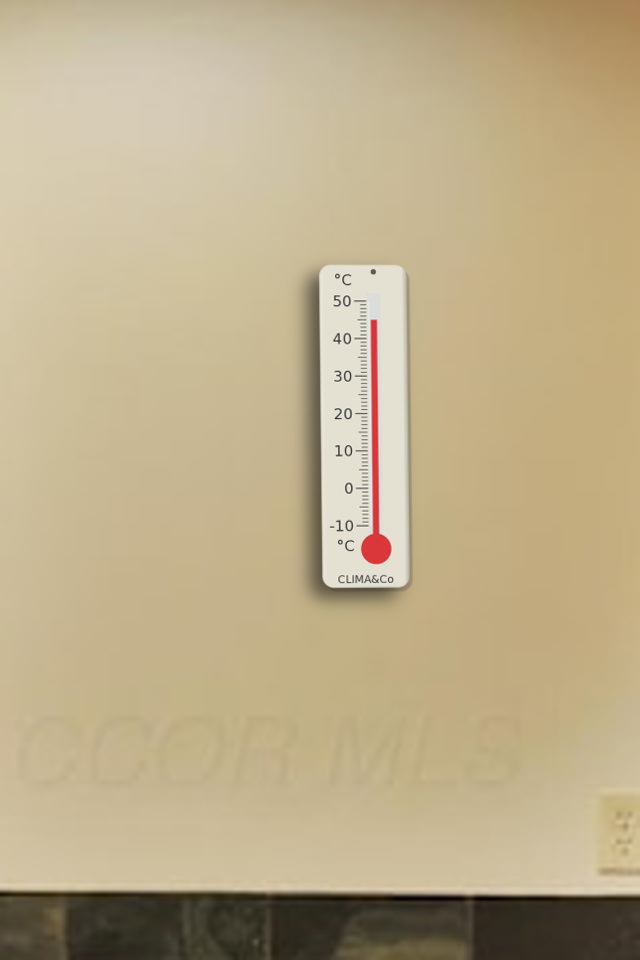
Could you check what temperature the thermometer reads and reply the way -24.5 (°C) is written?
45 (°C)
